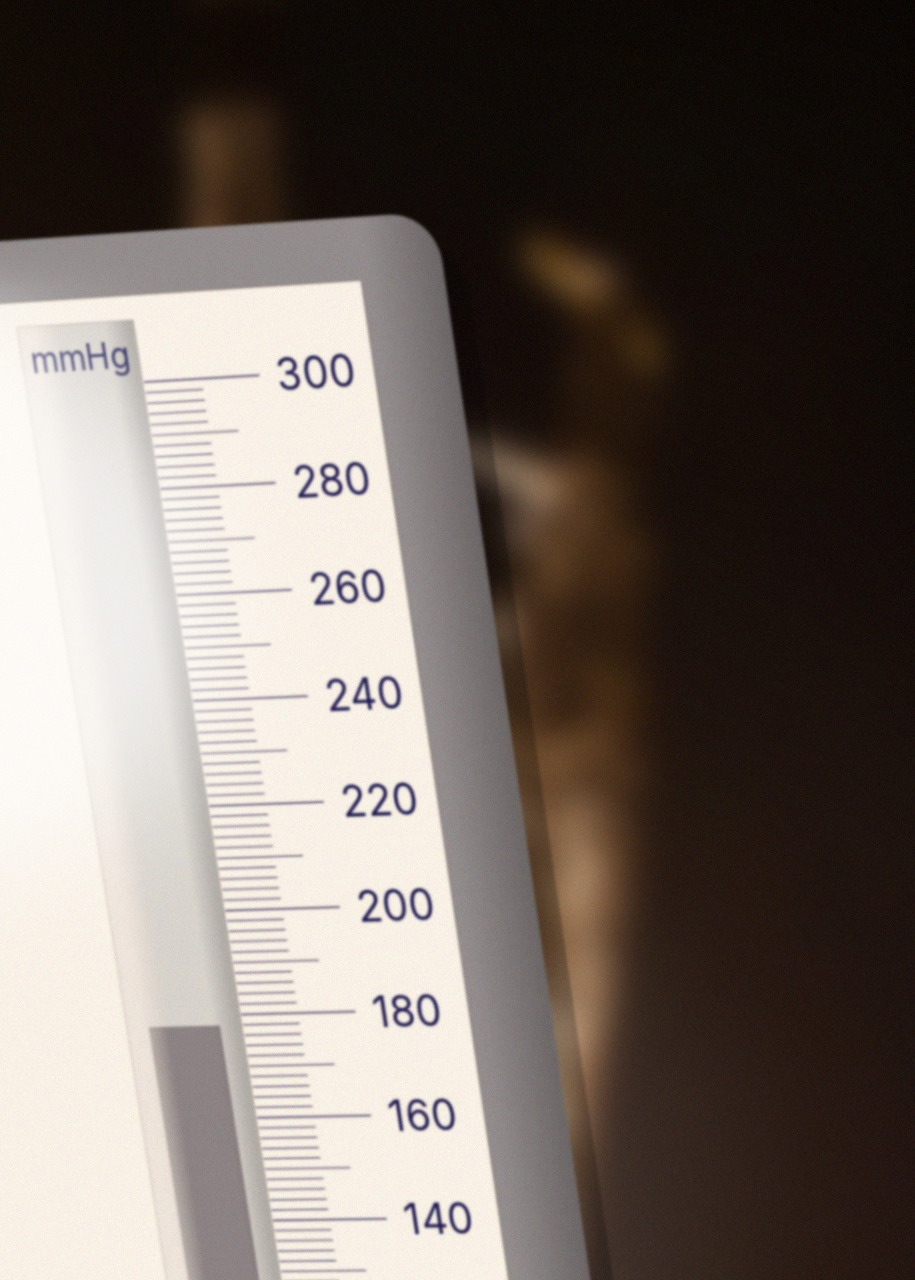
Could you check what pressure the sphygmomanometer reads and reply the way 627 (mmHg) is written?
178 (mmHg)
